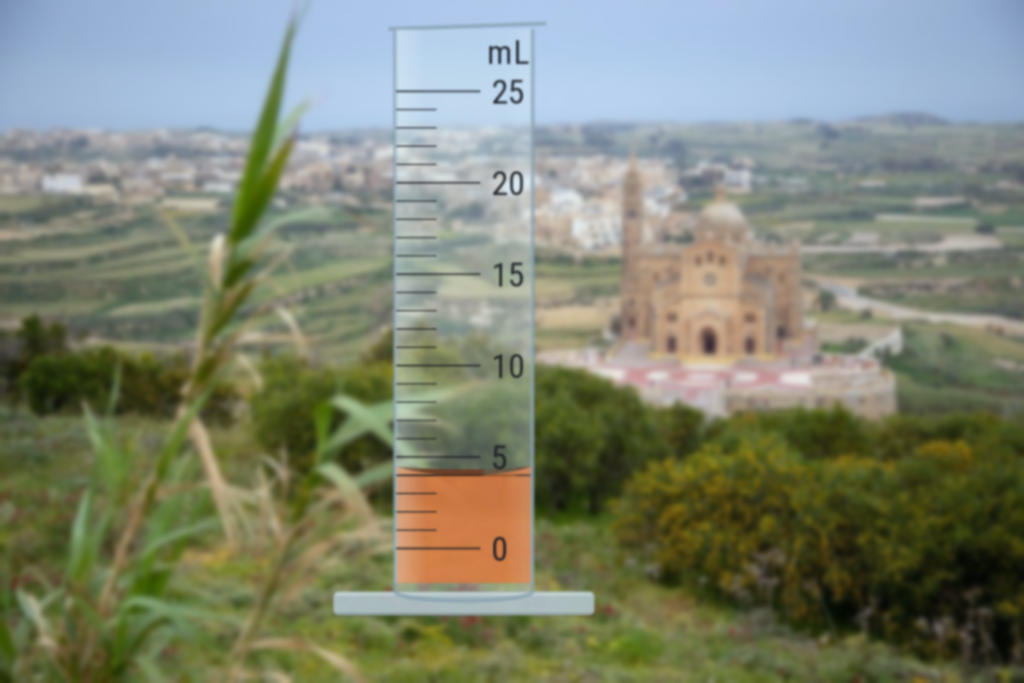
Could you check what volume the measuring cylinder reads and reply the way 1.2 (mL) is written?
4 (mL)
